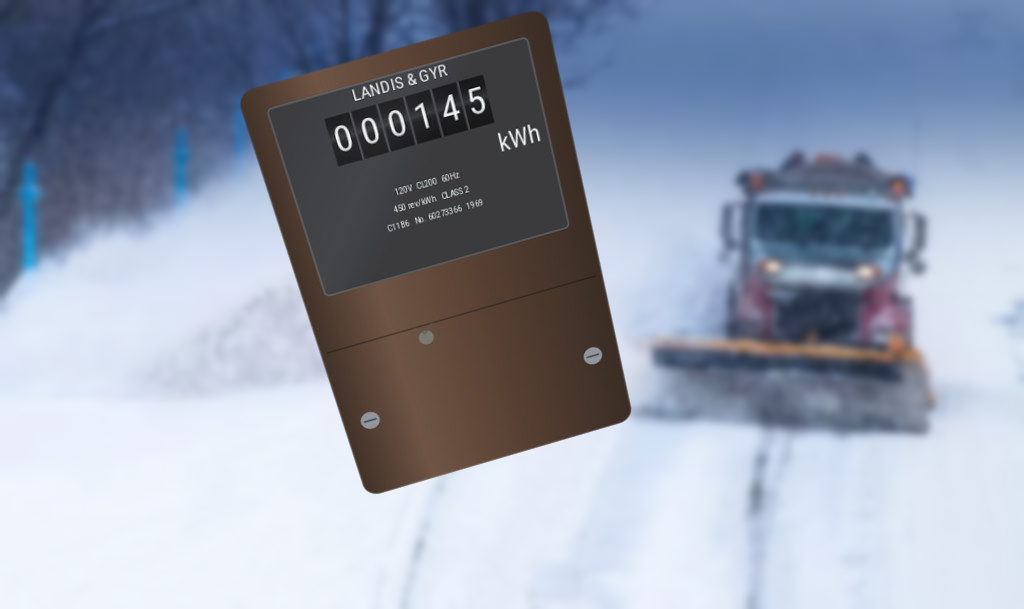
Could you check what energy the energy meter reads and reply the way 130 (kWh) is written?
145 (kWh)
